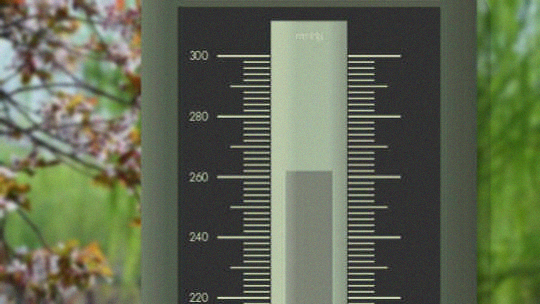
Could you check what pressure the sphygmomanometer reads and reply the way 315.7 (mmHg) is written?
262 (mmHg)
